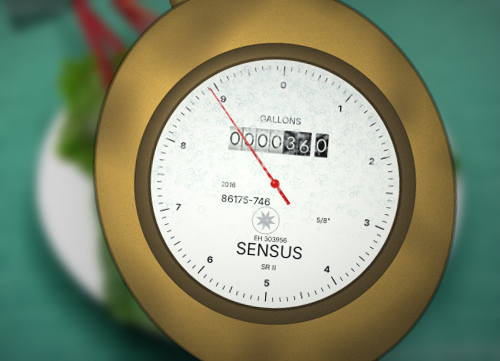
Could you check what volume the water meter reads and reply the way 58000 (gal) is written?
358.9 (gal)
